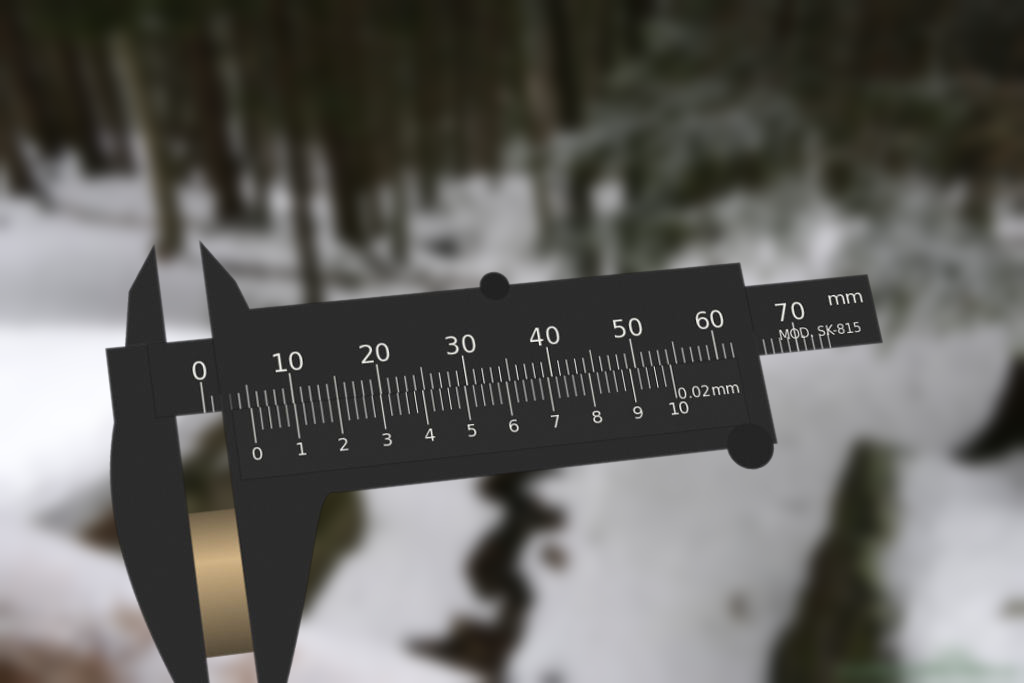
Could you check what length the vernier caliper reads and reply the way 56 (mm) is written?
5.2 (mm)
